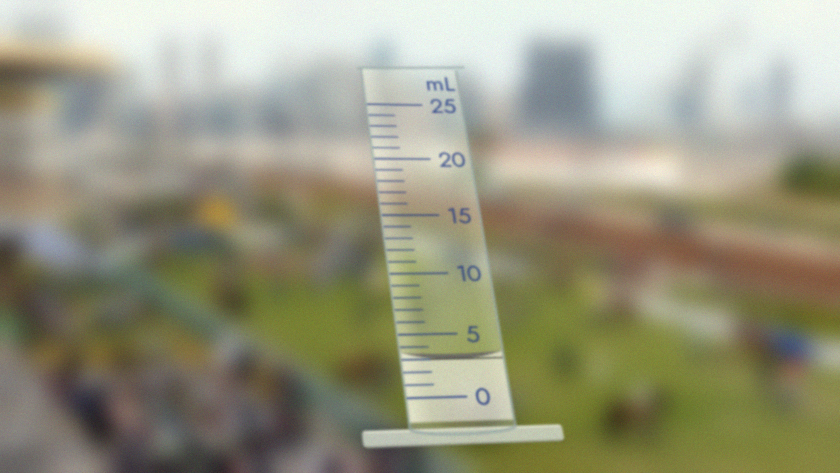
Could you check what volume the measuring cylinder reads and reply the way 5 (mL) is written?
3 (mL)
